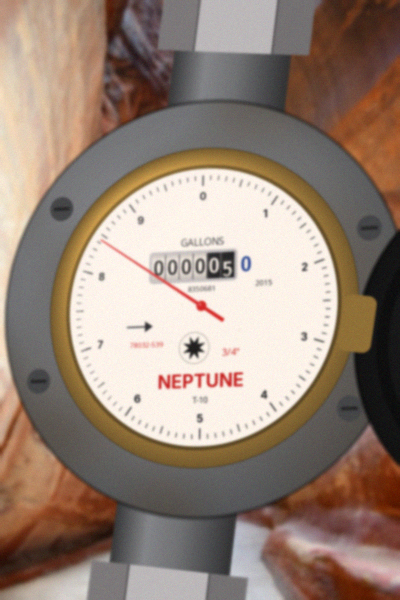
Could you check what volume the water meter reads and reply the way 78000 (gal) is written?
48.4 (gal)
